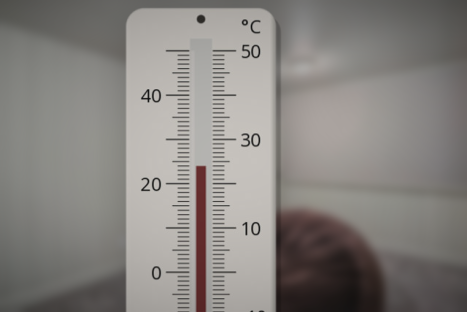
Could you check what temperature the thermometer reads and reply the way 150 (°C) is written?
24 (°C)
